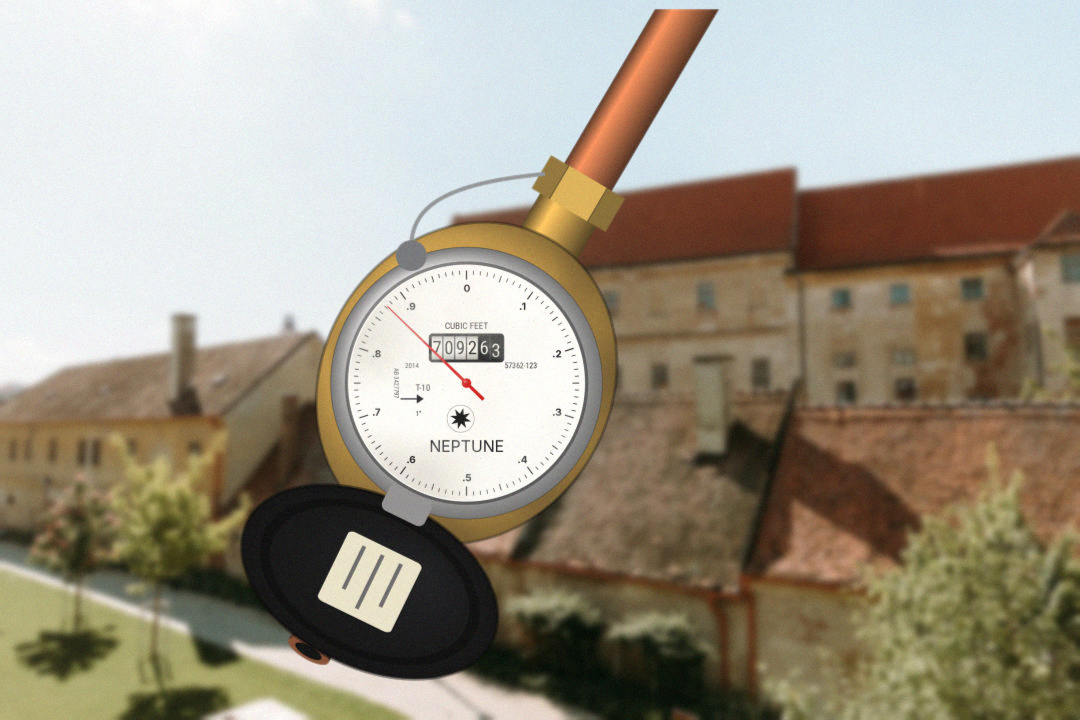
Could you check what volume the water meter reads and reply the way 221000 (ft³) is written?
709262.87 (ft³)
